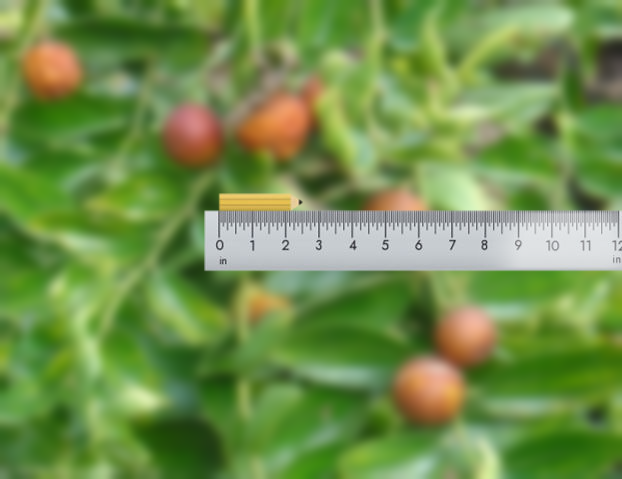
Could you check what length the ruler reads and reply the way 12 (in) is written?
2.5 (in)
